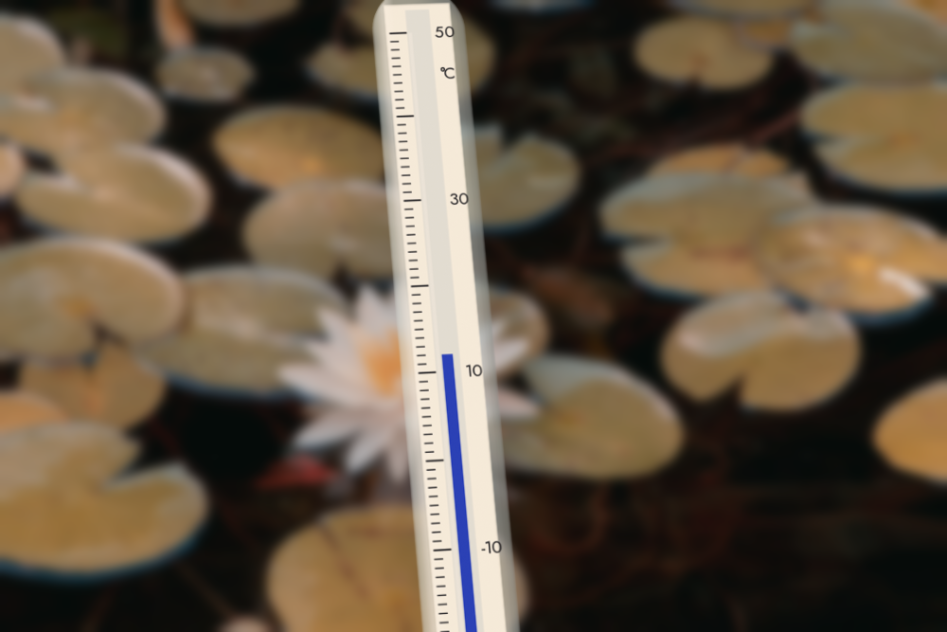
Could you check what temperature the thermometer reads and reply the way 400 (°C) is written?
12 (°C)
